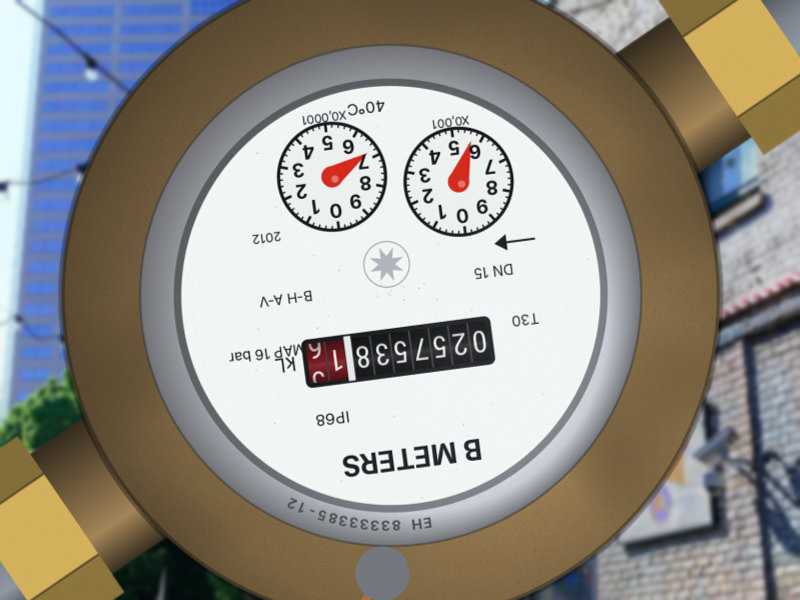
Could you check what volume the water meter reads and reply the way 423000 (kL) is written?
257538.1556 (kL)
